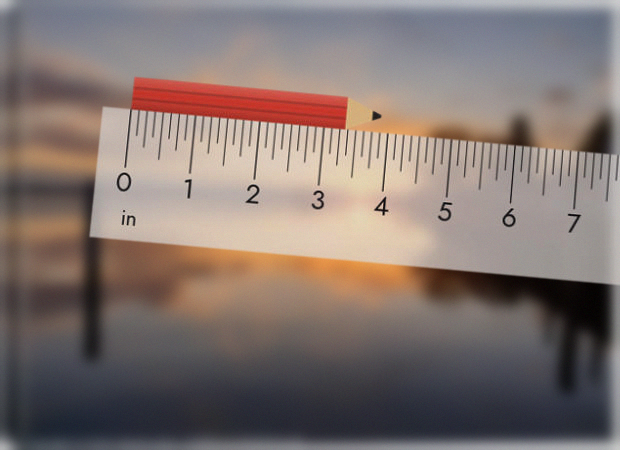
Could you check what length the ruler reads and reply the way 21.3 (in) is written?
3.875 (in)
